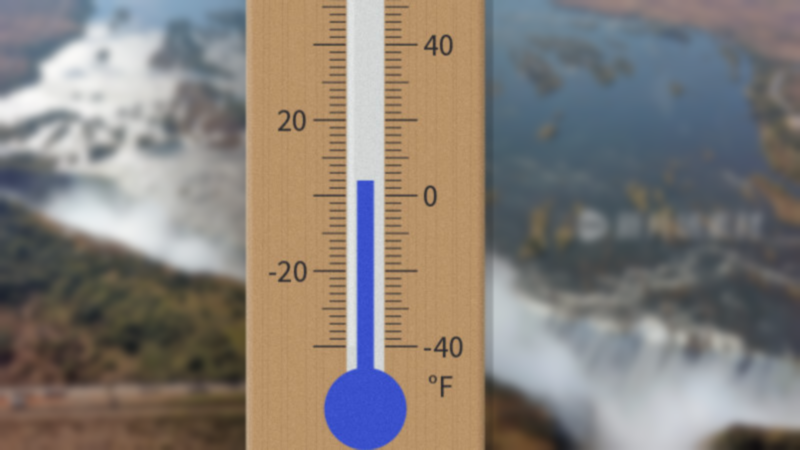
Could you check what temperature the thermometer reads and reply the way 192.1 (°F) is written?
4 (°F)
